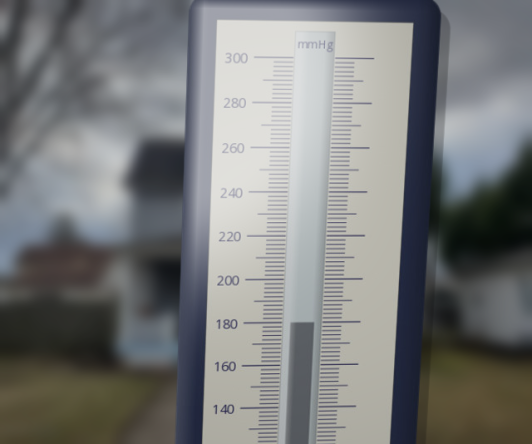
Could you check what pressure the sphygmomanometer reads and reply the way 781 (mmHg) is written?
180 (mmHg)
